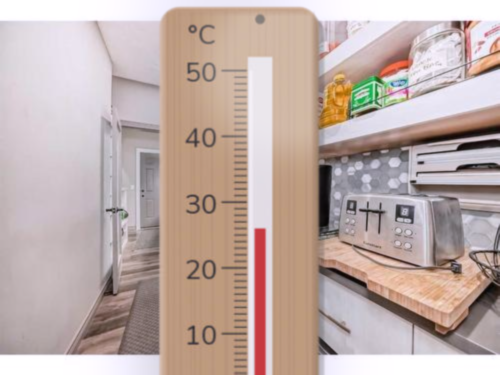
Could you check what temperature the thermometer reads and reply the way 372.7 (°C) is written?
26 (°C)
